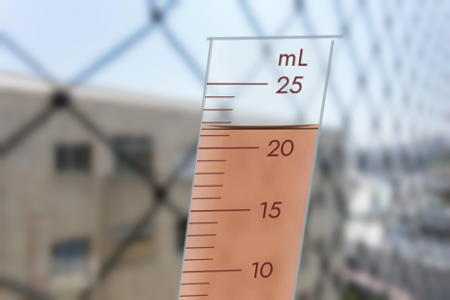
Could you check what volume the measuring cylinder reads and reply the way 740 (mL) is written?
21.5 (mL)
